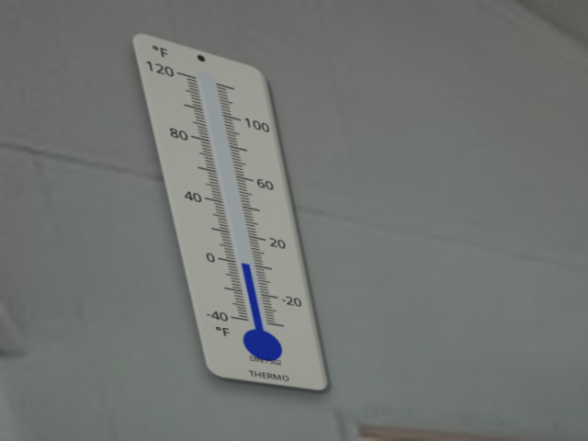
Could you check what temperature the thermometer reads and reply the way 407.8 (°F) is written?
0 (°F)
